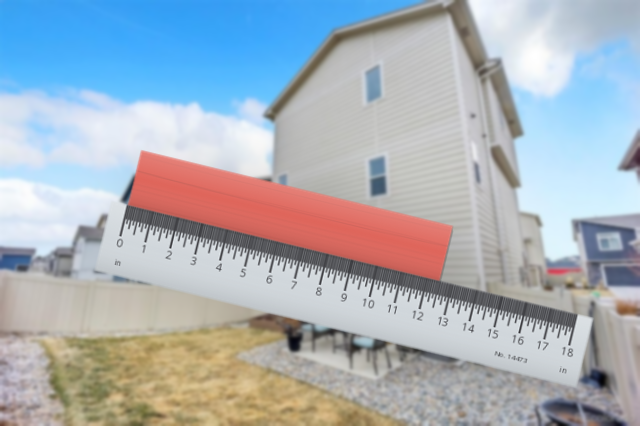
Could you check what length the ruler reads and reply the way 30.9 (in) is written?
12.5 (in)
